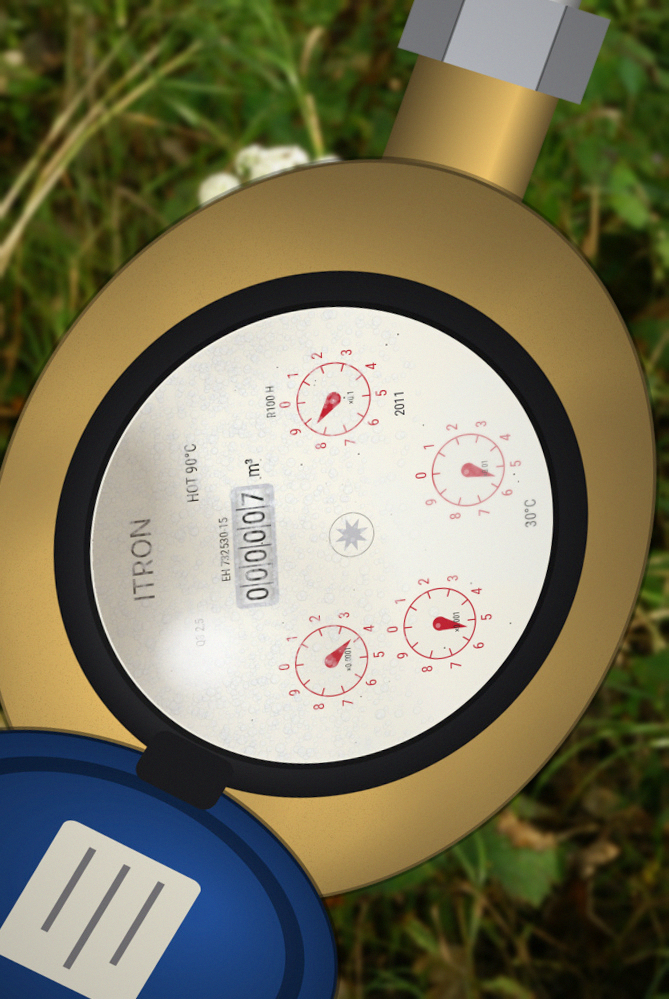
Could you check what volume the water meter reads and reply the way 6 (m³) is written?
7.8553 (m³)
